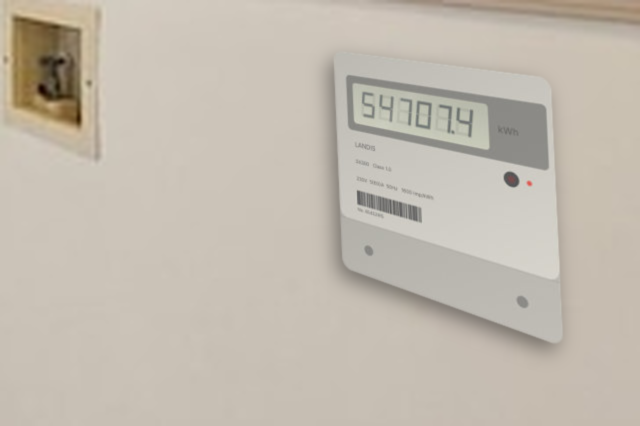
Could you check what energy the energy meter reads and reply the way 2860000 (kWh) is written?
54707.4 (kWh)
